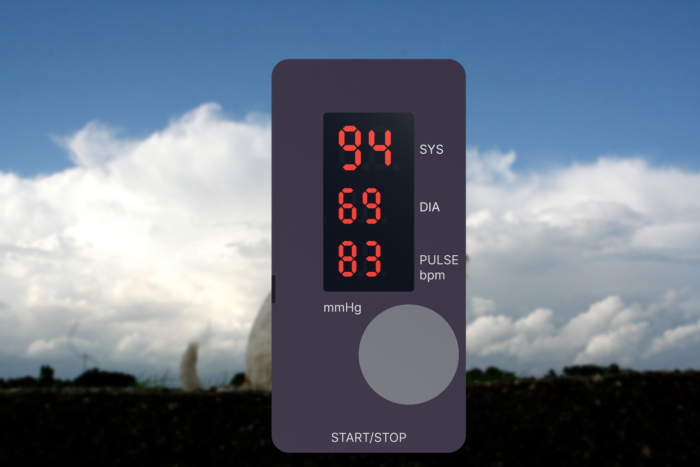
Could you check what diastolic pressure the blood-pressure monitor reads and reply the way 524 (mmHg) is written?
69 (mmHg)
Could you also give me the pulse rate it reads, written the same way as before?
83 (bpm)
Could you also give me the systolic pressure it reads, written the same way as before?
94 (mmHg)
